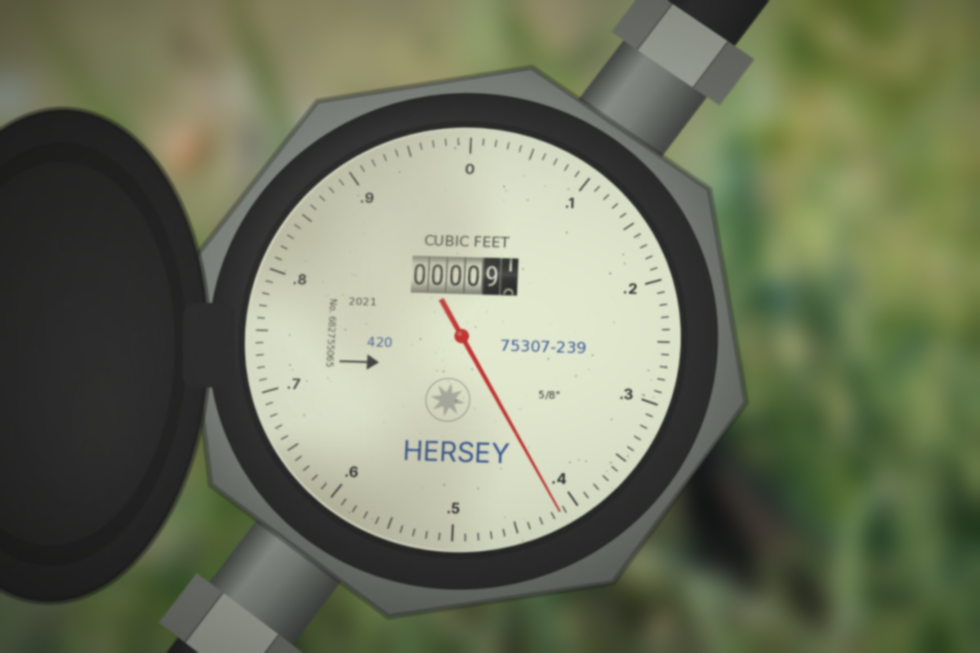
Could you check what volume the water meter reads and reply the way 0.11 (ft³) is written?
91.41 (ft³)
